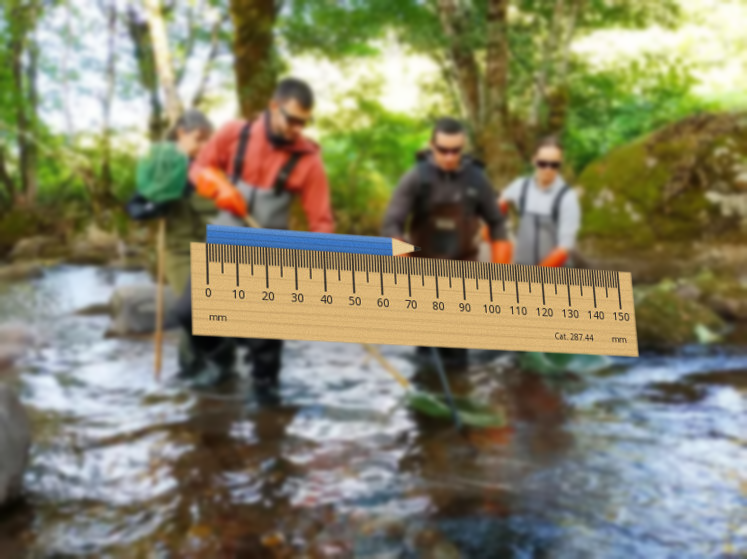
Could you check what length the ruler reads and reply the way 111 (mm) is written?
75 (mm)
